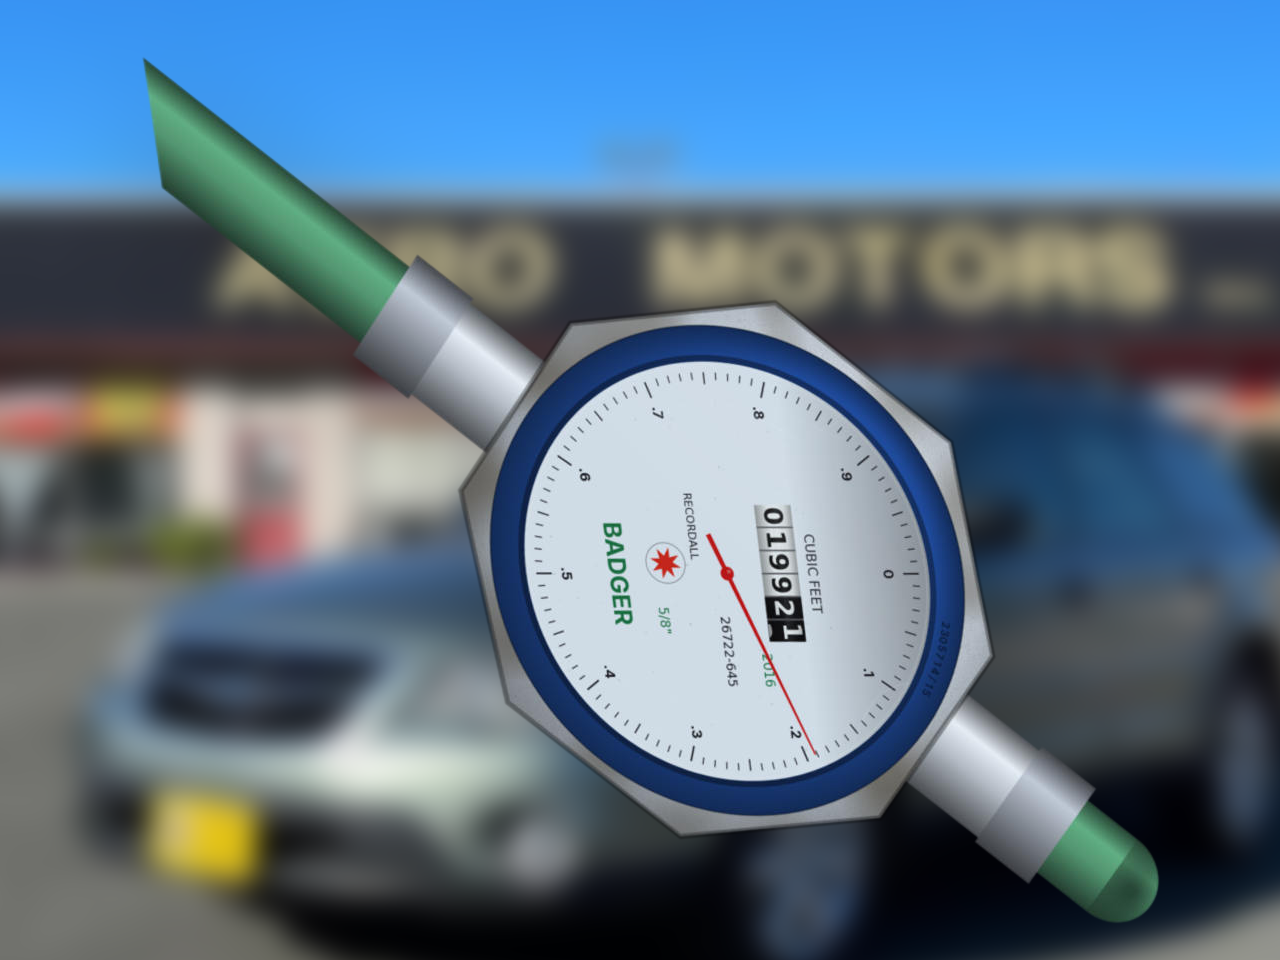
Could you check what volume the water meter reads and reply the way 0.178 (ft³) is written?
19921.19 (ft³)
